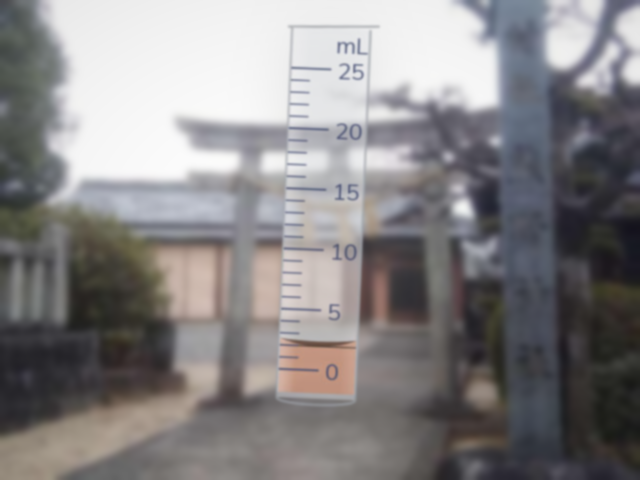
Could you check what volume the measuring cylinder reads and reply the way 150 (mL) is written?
2 (mL)
